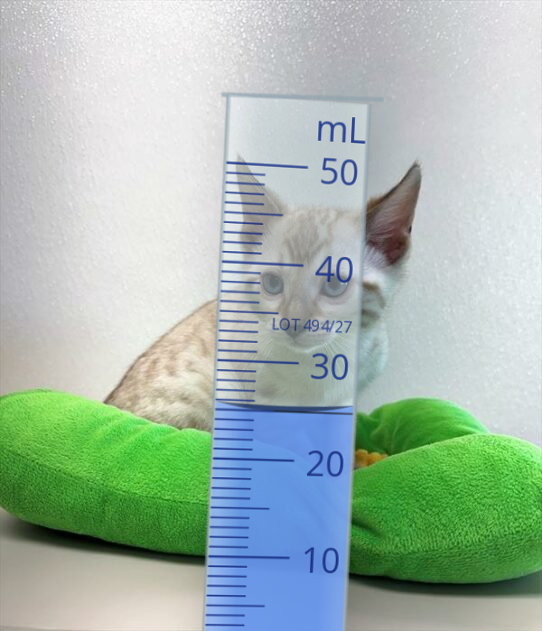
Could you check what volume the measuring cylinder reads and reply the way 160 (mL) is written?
25 (mL)
